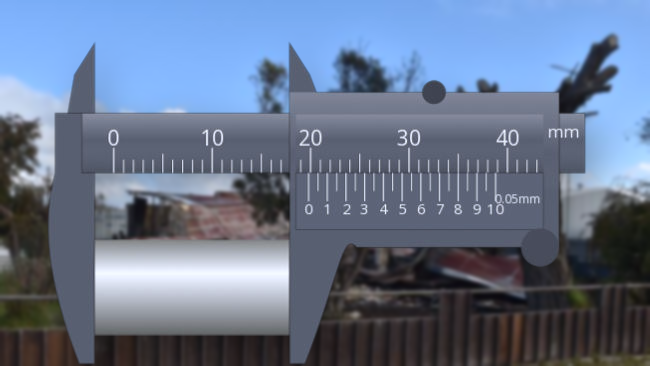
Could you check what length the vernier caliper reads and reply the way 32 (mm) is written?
19.8 (mm)
